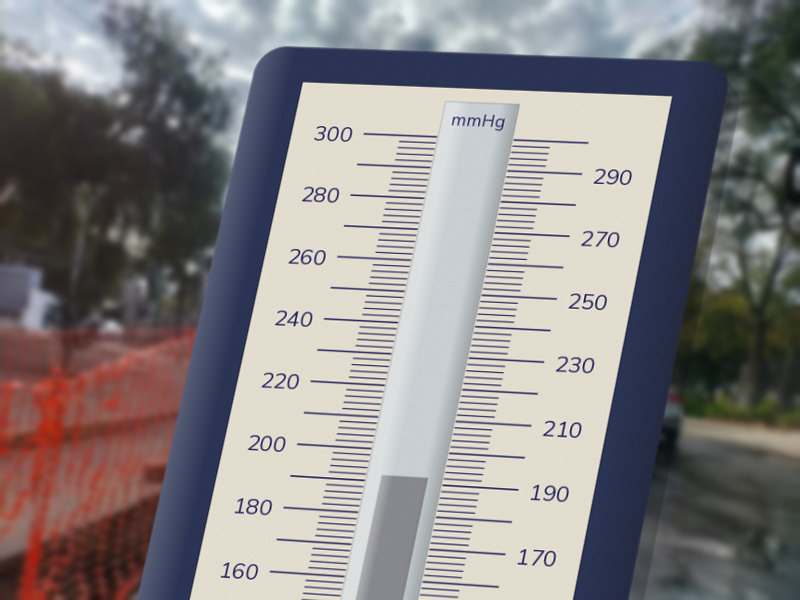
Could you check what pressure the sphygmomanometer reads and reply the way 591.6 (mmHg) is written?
192 (mmHg)
